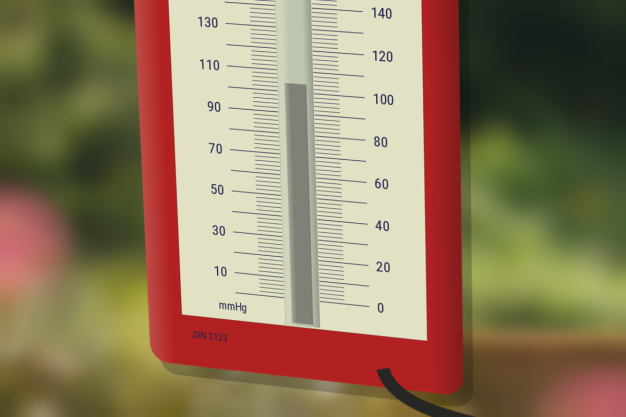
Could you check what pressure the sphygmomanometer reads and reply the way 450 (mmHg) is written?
104 (mmHg)
